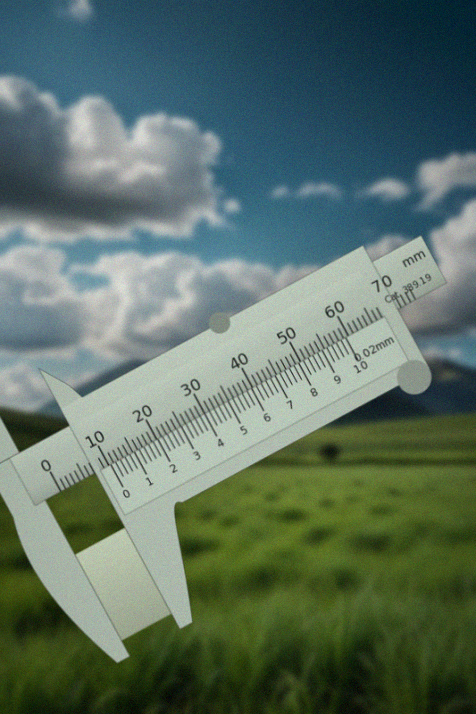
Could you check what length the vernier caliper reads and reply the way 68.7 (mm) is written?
10.4 (mm)
